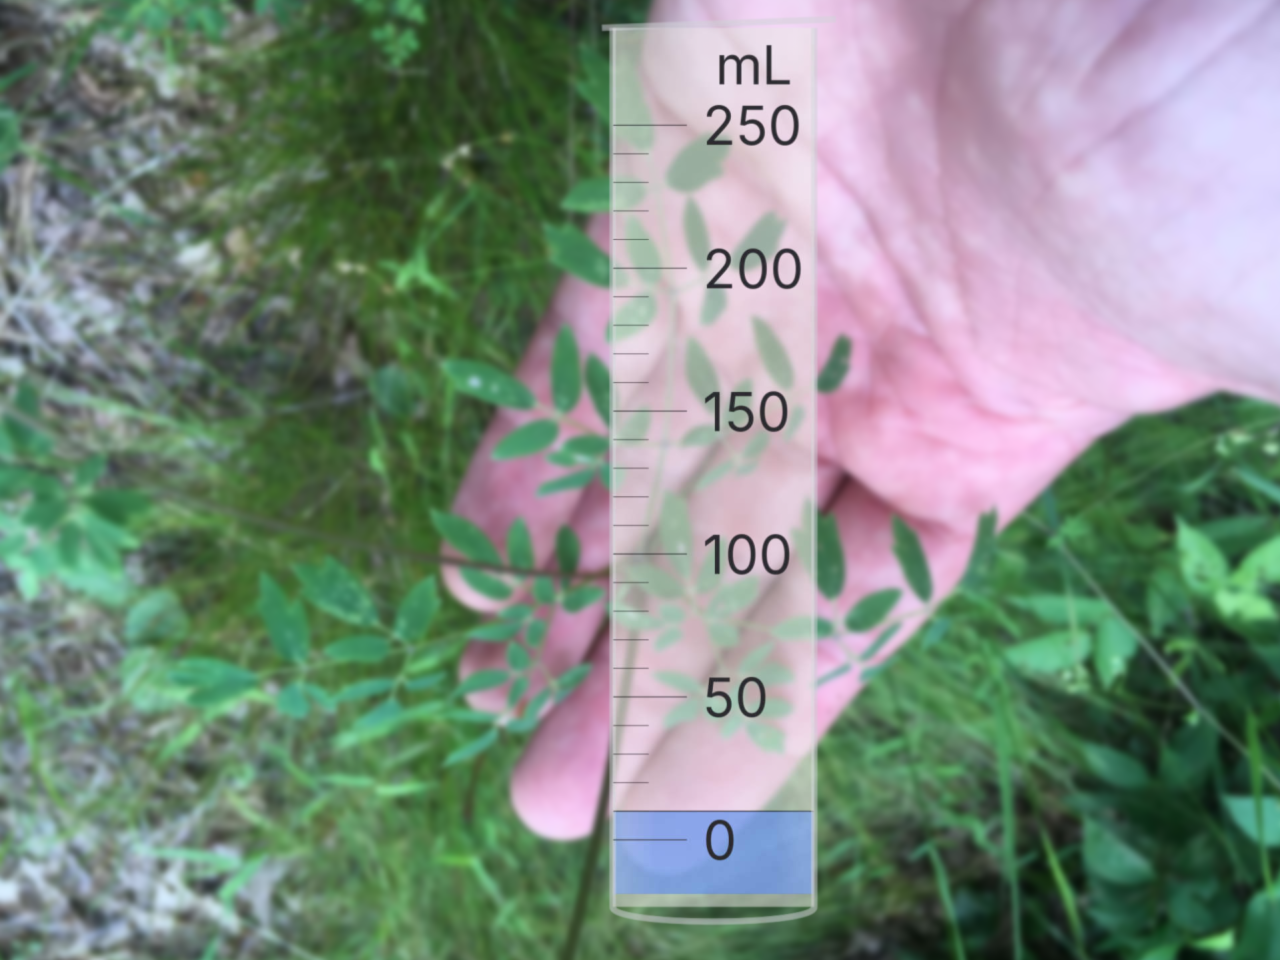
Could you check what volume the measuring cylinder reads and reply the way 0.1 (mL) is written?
10 (mL)
